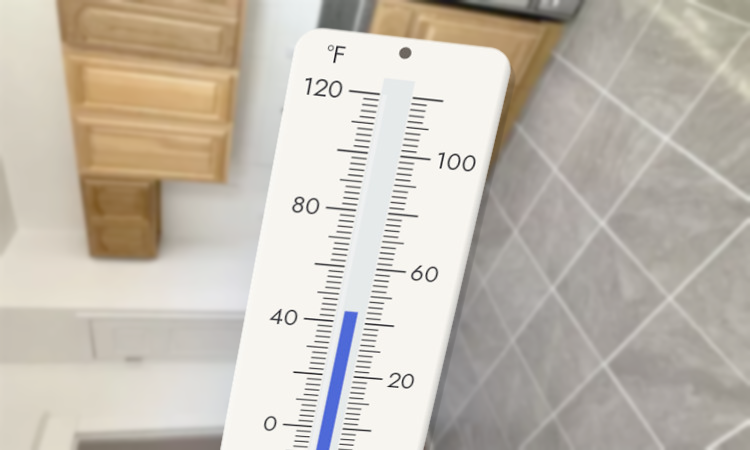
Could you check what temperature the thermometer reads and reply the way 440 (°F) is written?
44 (°F)
